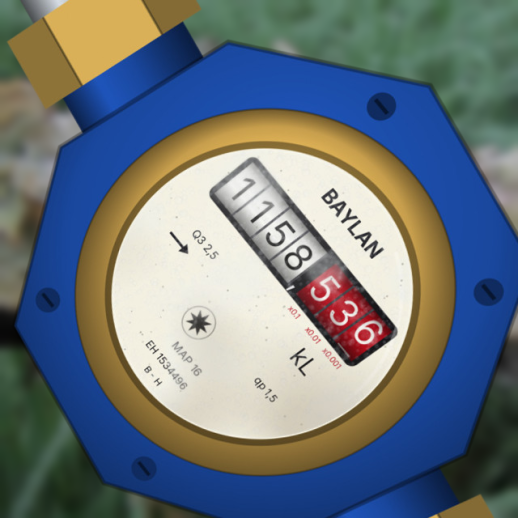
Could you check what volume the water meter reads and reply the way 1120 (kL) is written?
1158.536 (kL)
